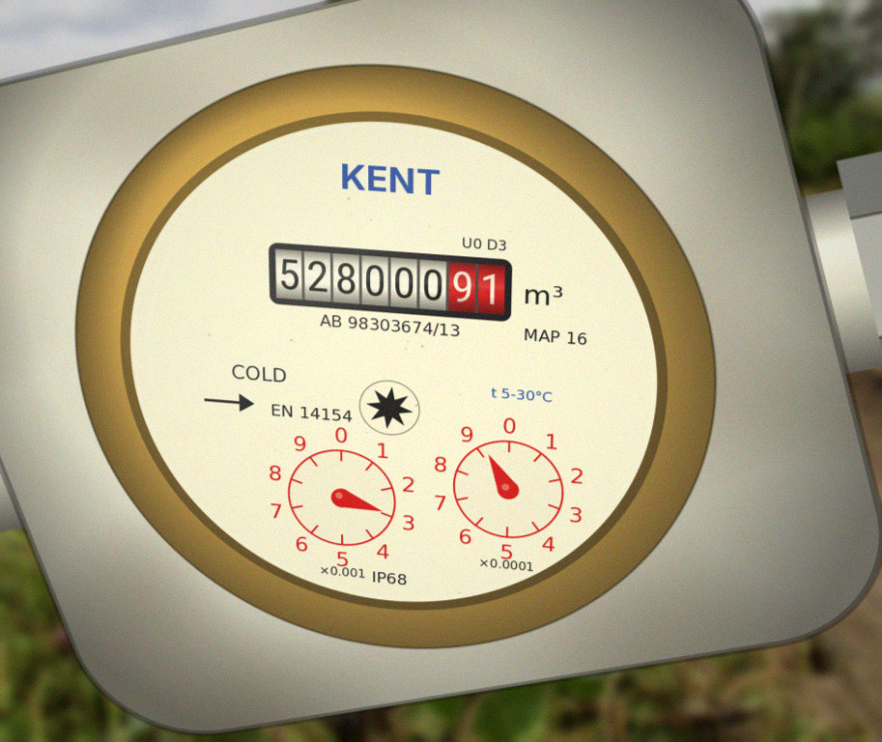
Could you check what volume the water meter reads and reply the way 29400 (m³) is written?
528000.9129 (m³)
